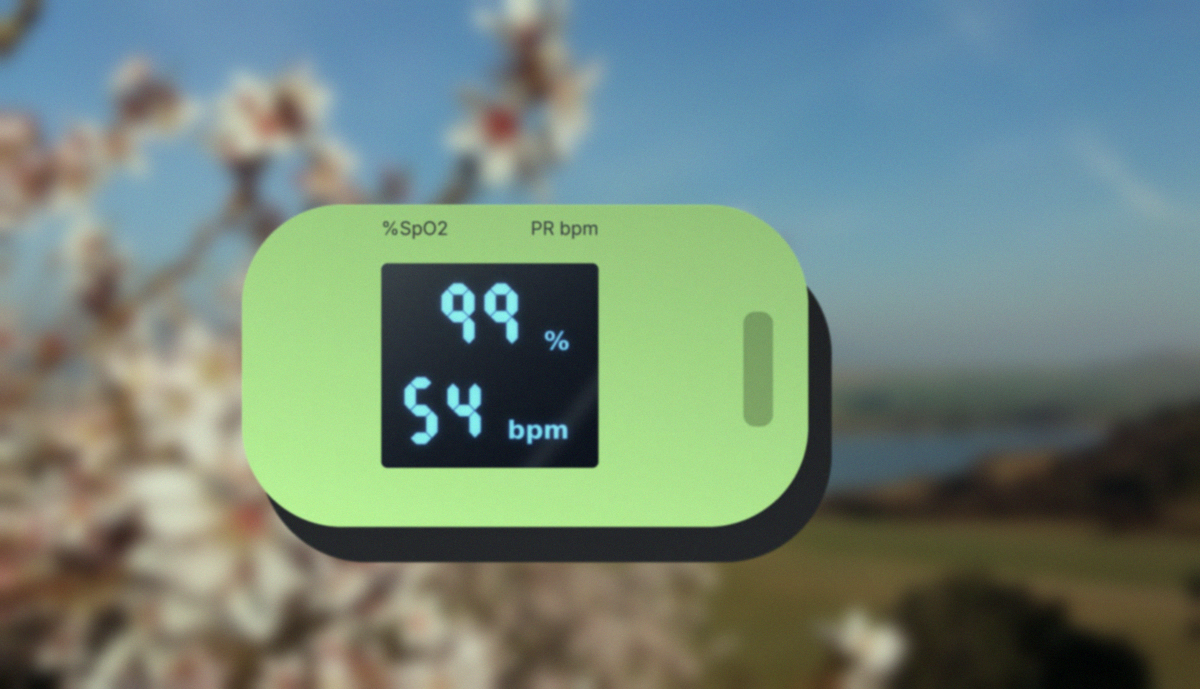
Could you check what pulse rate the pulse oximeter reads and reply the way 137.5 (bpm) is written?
54 (bpm)
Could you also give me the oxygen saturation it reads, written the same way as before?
99 (%)
